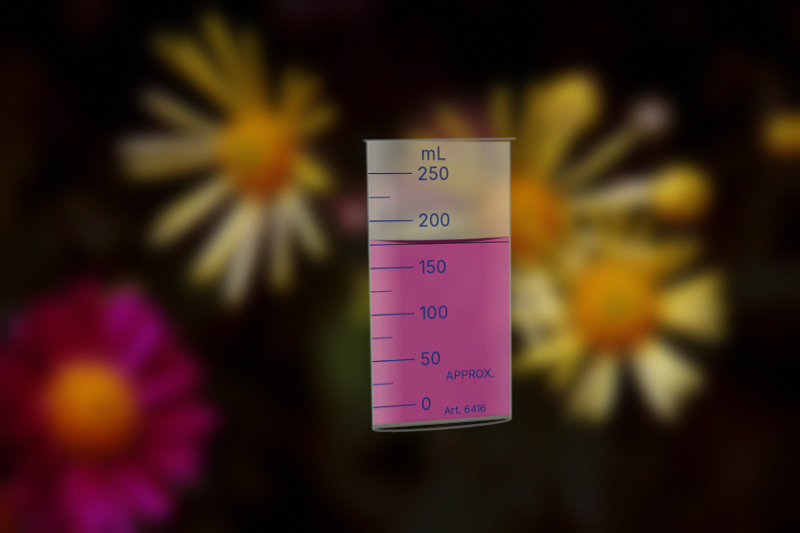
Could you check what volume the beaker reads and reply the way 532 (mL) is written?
175 (mL)
